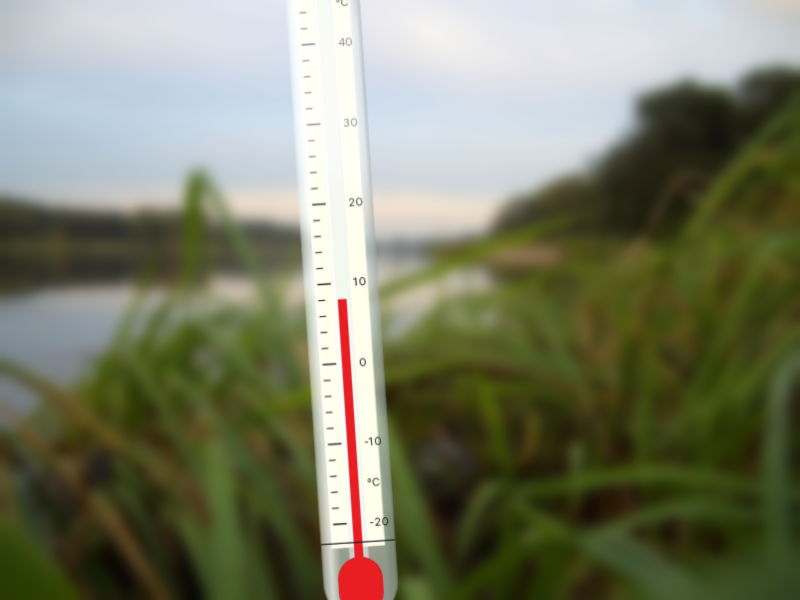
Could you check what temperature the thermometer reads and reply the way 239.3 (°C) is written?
8 (°C)
